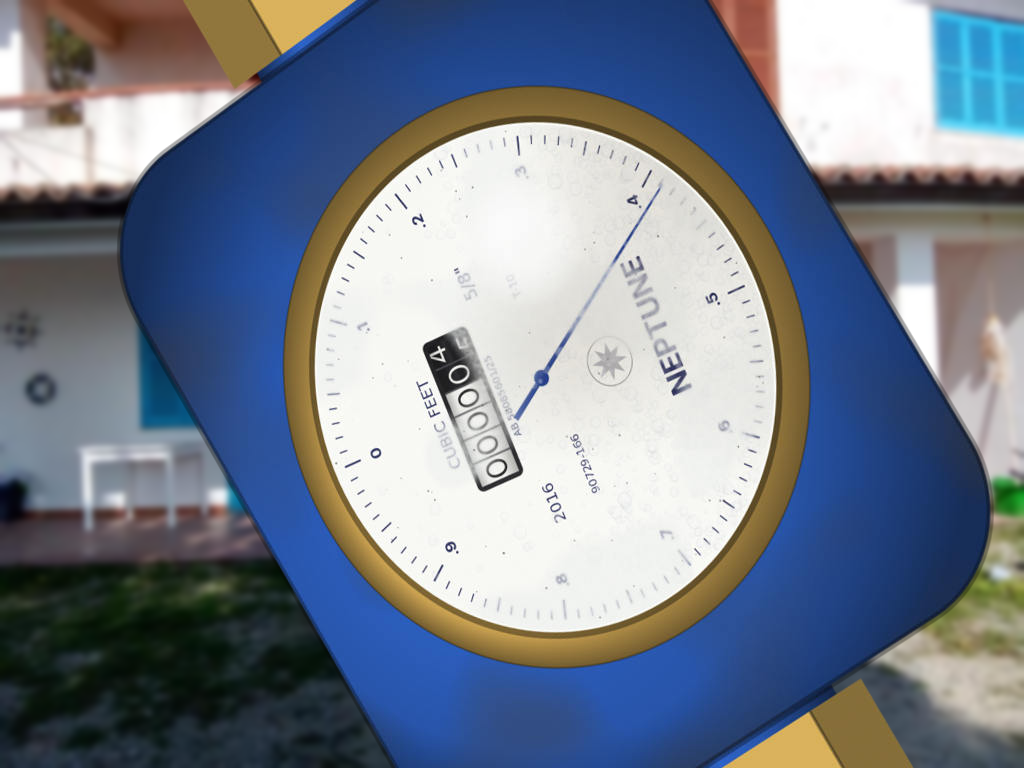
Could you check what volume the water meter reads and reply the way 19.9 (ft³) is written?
4.41 (ft³)
